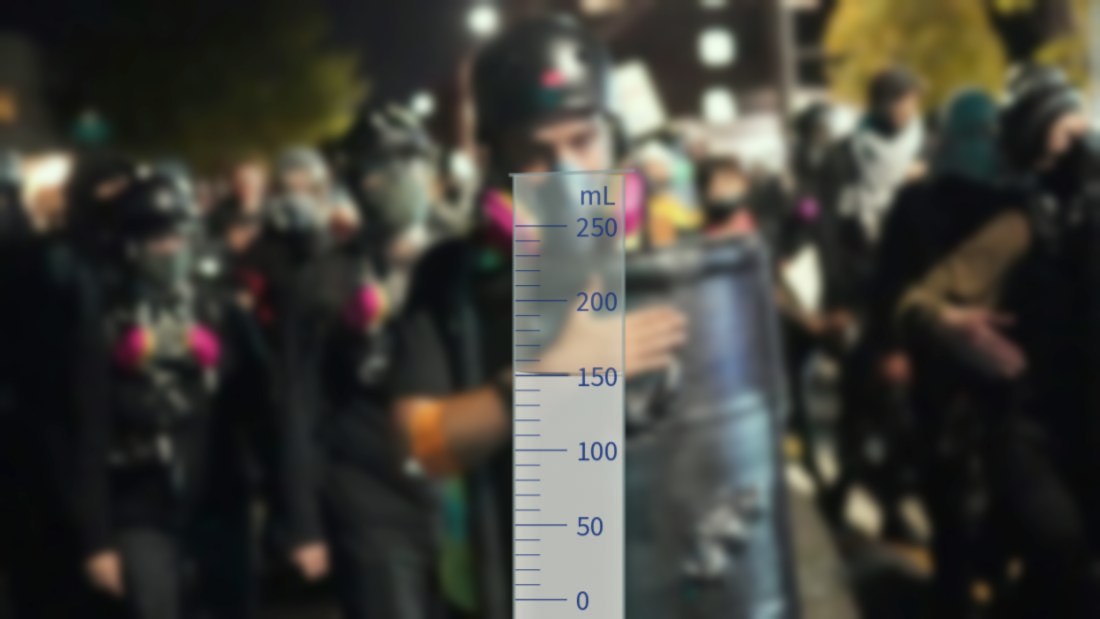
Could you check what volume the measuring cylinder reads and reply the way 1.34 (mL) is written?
150 (mL)
